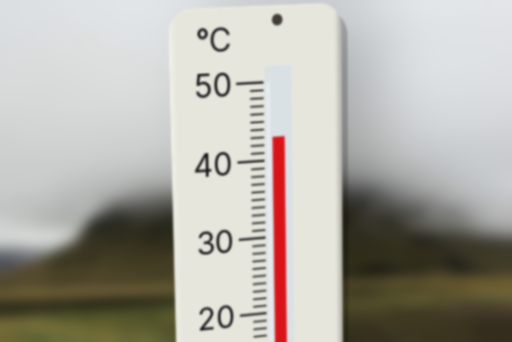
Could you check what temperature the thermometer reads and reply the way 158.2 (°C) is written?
43 (°C)
